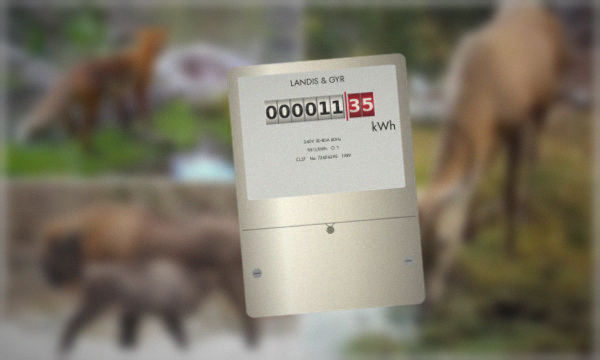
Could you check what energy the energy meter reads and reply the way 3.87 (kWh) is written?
11.35 (kWh)
